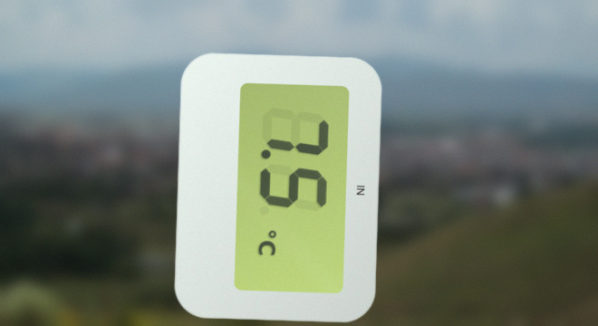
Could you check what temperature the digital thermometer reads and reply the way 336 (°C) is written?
7.5 (°C)
